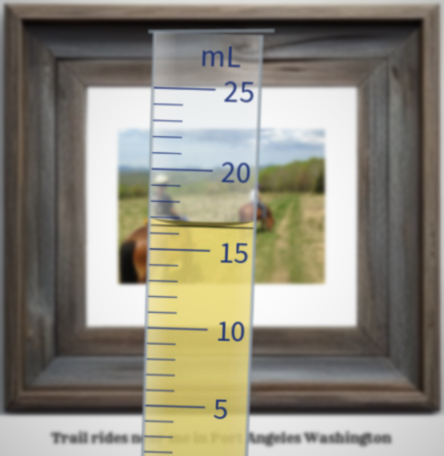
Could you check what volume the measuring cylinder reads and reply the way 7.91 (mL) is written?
16.5 (mL)
